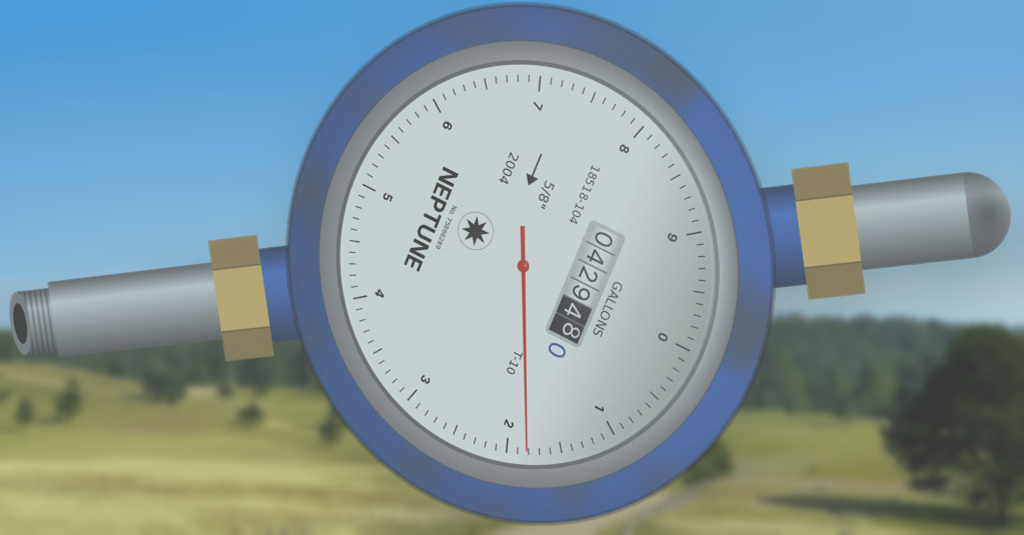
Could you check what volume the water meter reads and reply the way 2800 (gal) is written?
429481.8 (gal)
